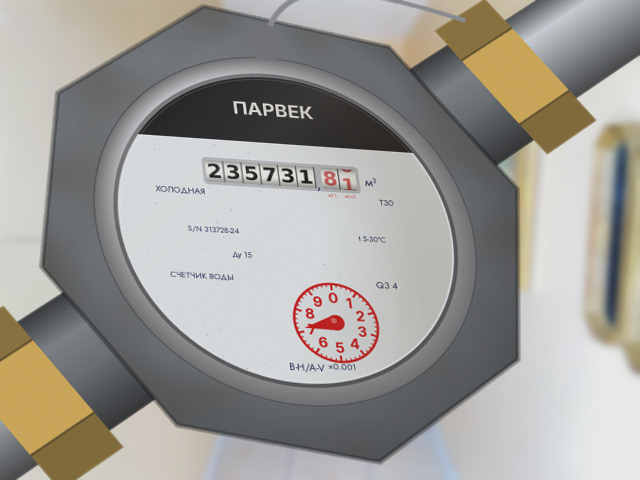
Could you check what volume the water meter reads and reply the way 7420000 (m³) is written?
235731.807 (m³)
